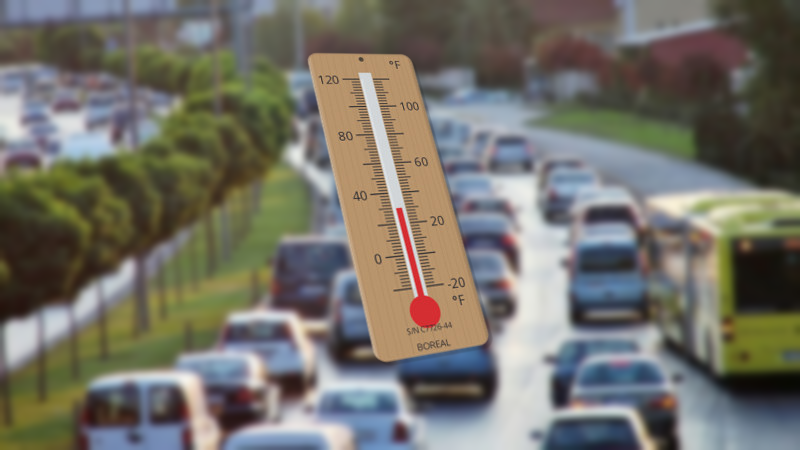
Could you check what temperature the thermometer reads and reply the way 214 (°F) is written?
30 (°F)
